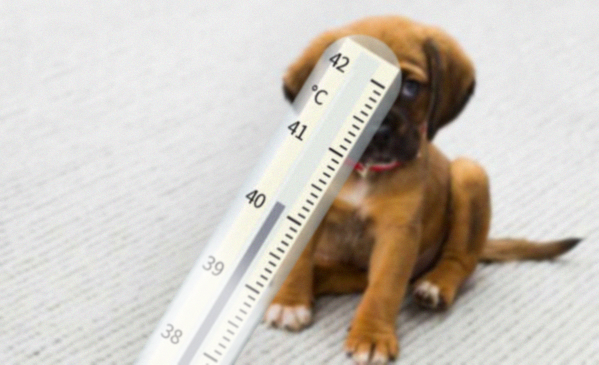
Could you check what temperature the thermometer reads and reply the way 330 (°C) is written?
40.1 (°C)
